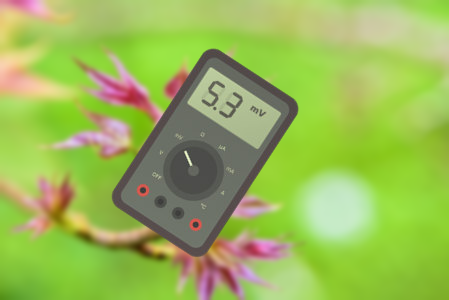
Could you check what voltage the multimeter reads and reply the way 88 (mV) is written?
5.3 (mV)
